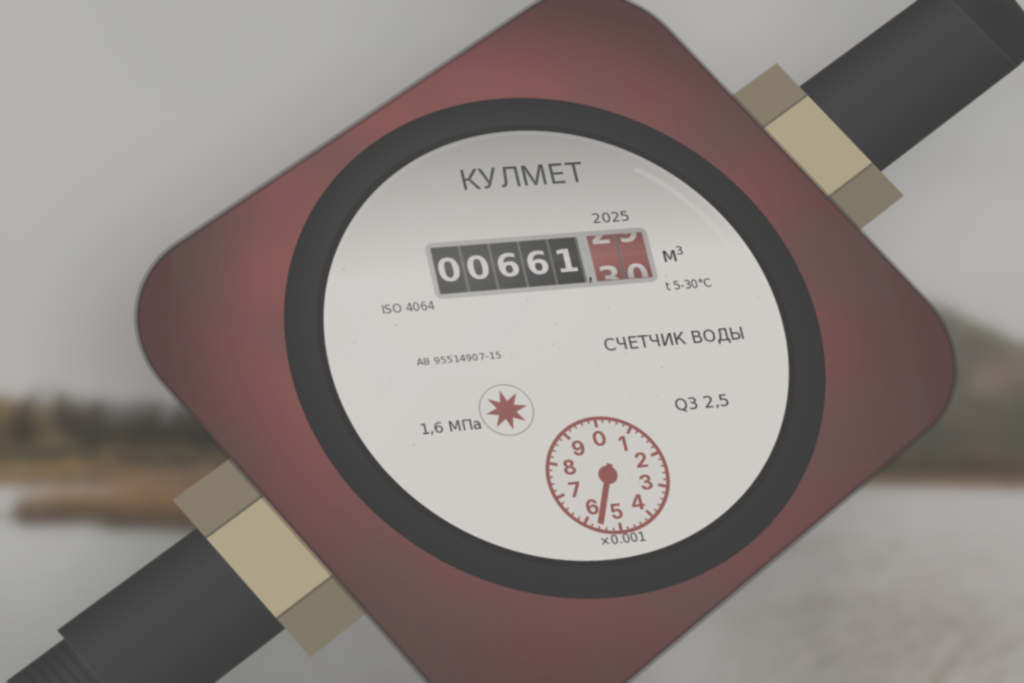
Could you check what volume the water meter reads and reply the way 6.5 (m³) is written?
661.295 (m³)
